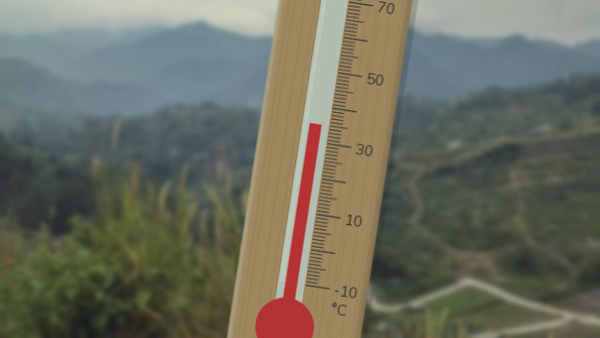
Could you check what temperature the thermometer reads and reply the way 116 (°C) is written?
35 (°C)
